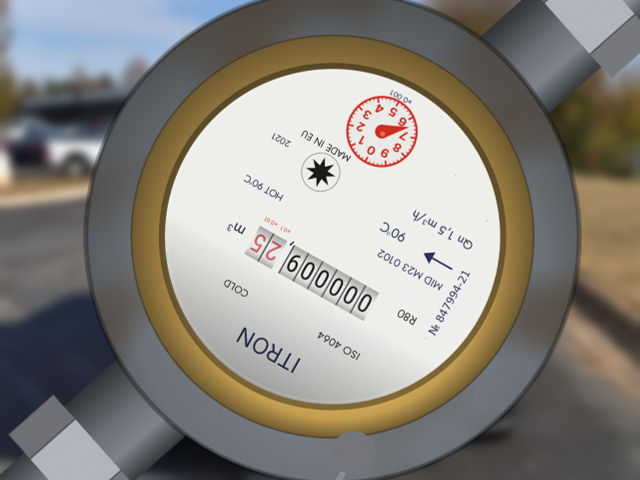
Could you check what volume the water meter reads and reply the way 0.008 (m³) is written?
9.256 (m³)
